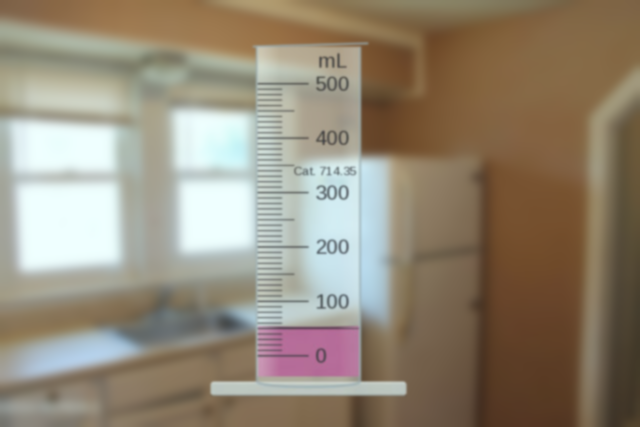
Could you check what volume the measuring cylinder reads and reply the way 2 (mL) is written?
50 (mL)
